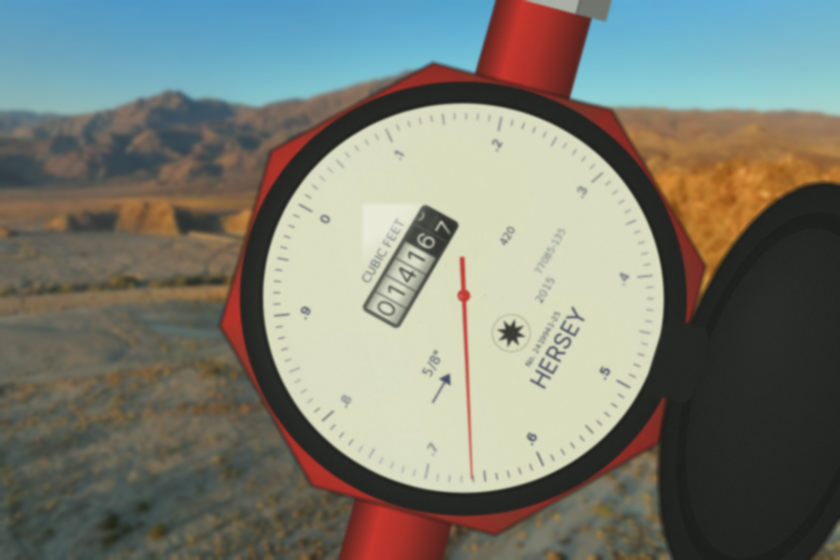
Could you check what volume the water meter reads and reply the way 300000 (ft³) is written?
14166.66 (ft³)
